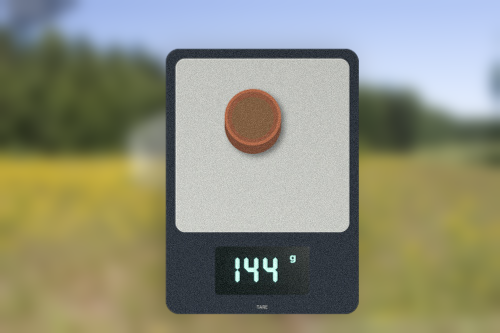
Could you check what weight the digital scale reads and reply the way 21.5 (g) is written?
144 (g)
